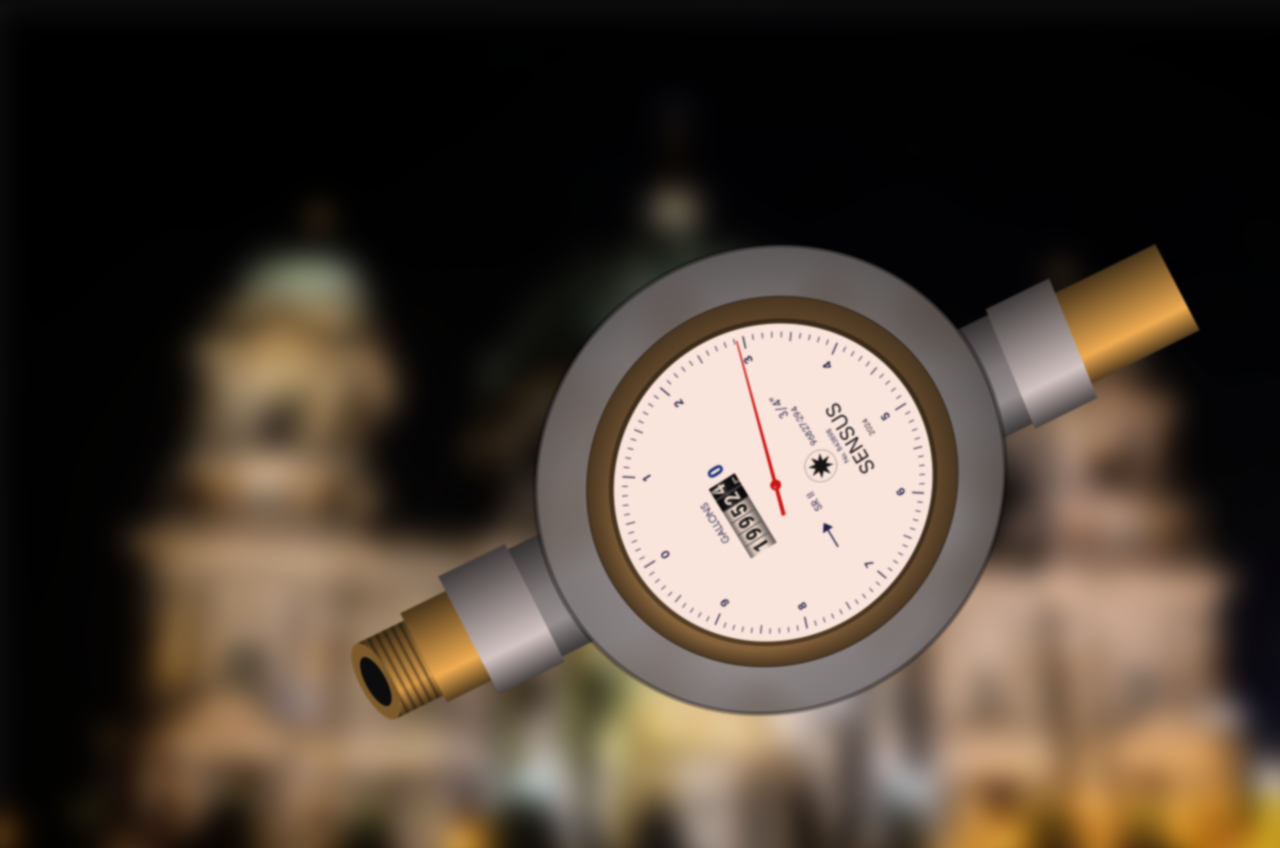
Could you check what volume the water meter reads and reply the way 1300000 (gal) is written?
1995242.9 (gal)
